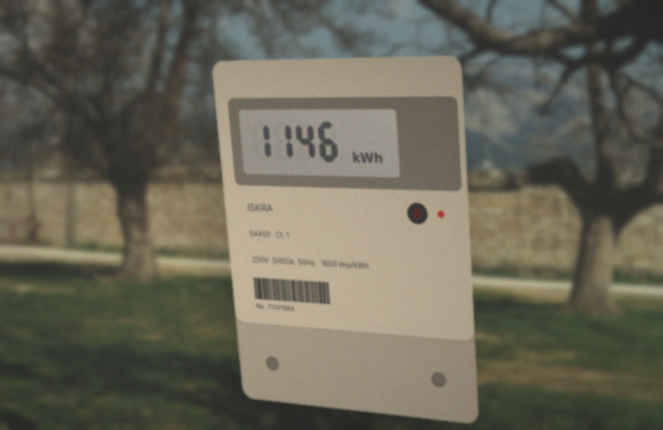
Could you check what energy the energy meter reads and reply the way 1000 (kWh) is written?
1146 (kWh)
